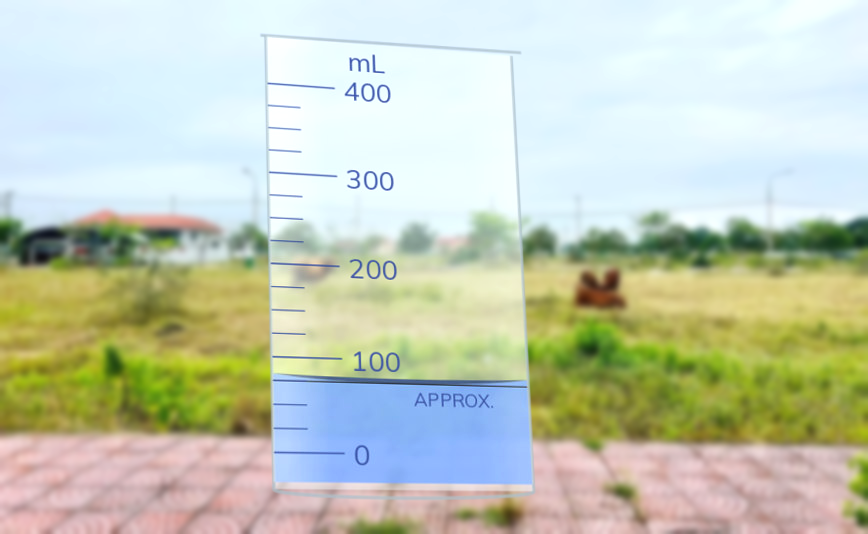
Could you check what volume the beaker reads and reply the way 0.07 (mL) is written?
75 (mL)
